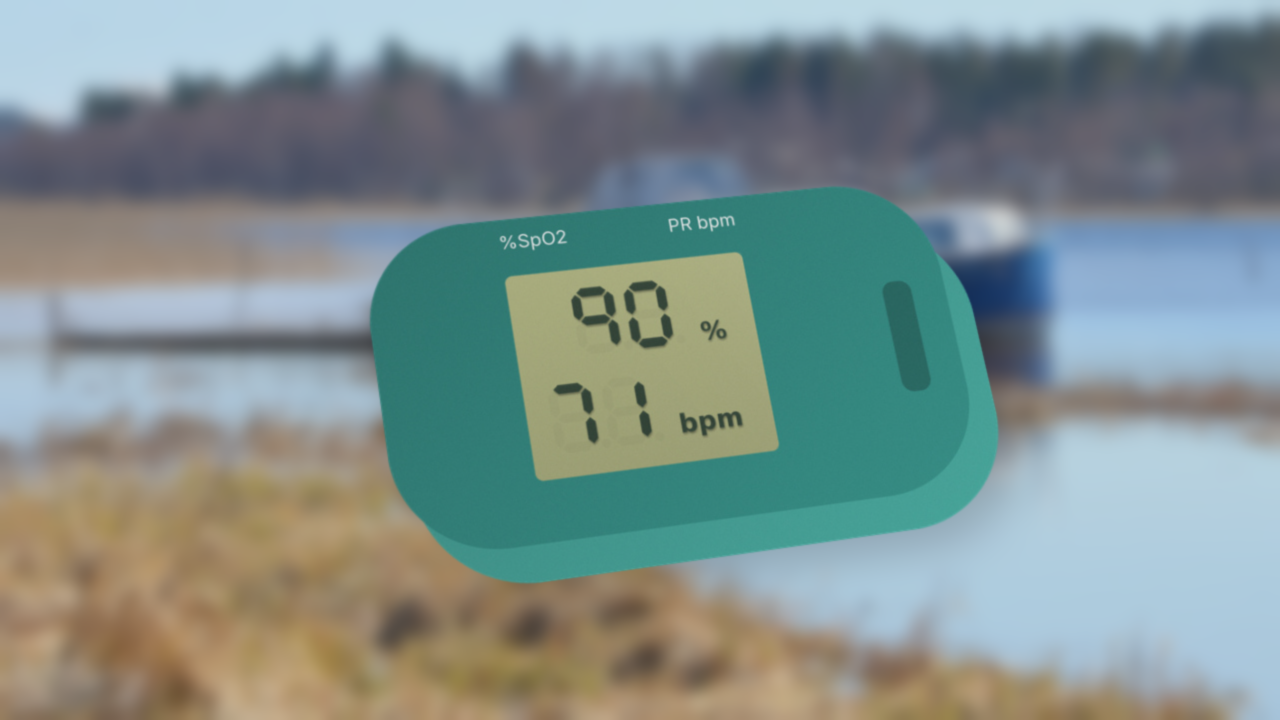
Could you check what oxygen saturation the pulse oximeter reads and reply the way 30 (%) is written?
90 (%)
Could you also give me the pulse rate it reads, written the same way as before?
71 (bpm)
